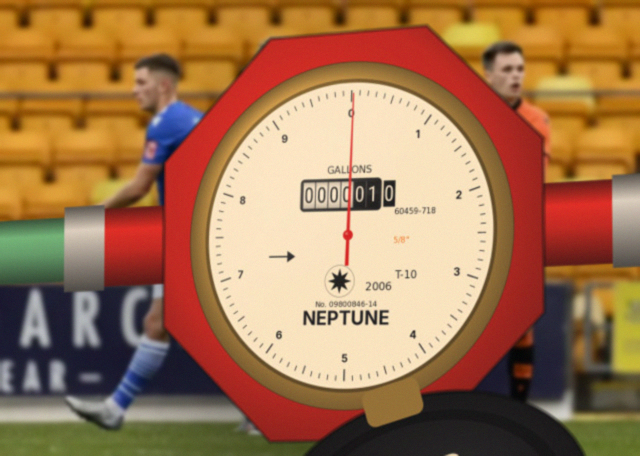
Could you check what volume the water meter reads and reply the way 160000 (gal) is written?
10.0 (gal)
